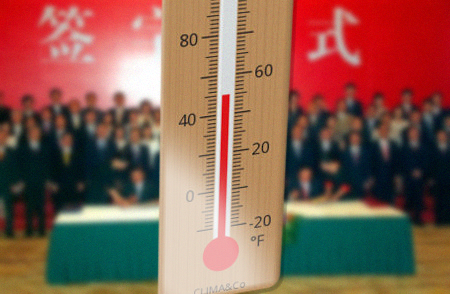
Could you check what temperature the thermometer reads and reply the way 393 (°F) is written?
50 (°F)
